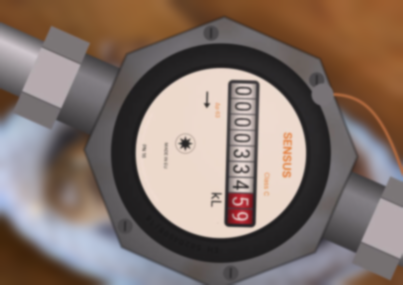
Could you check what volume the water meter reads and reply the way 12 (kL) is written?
334.59 (kL)
